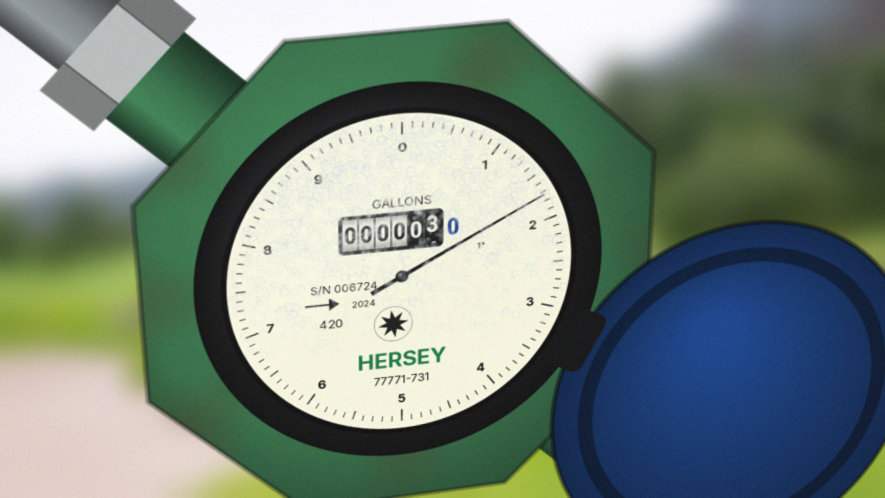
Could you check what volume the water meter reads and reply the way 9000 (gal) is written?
31.7 (gal)
